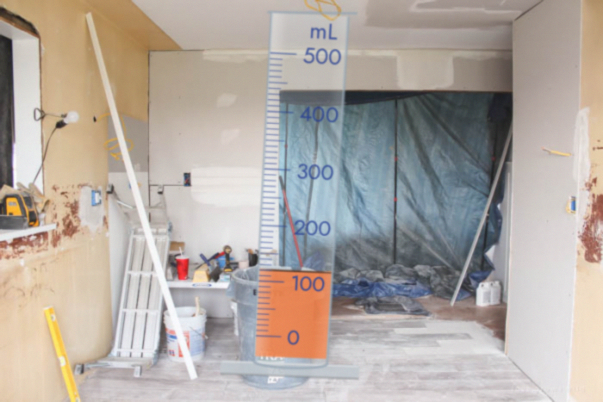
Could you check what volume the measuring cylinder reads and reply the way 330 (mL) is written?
120 (mL)
